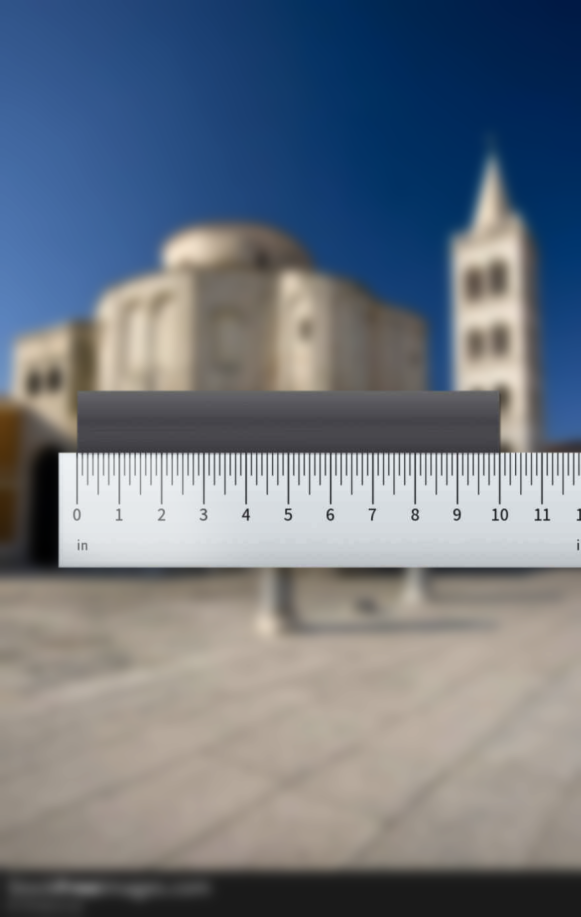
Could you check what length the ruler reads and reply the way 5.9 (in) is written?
10 (in)
